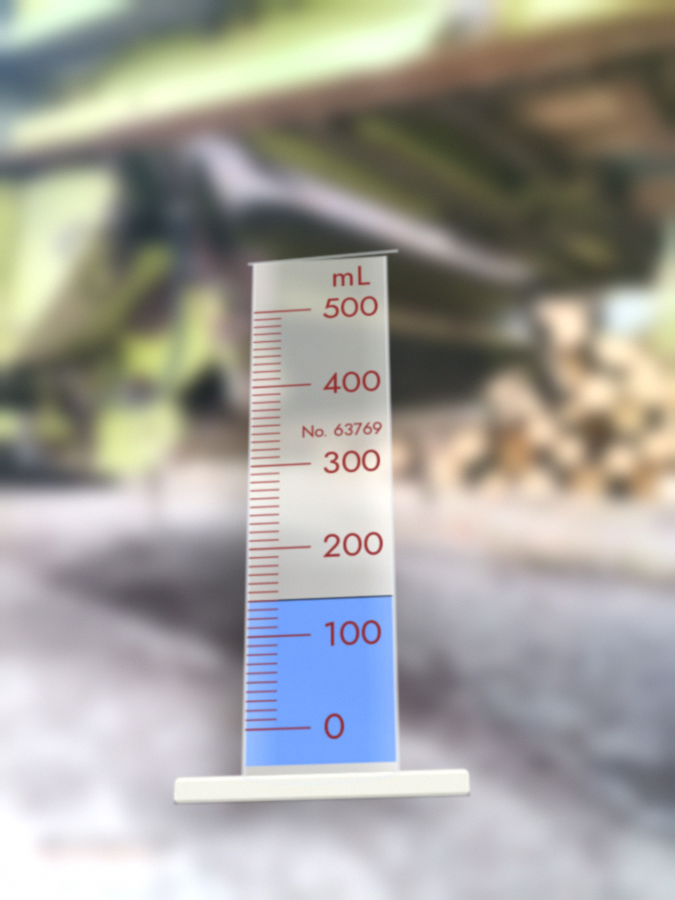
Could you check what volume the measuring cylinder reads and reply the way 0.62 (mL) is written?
140 (mL)
